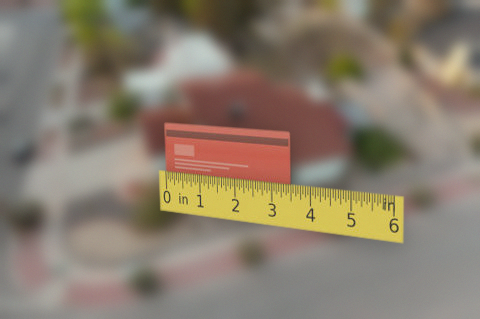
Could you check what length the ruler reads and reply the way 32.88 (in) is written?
3.5 (in)
